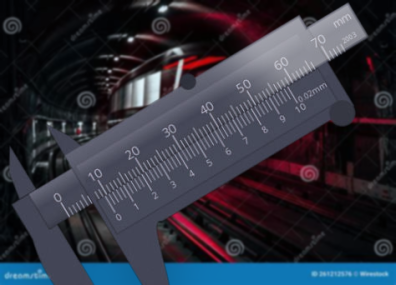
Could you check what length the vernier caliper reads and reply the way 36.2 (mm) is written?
9.5 (mm)
